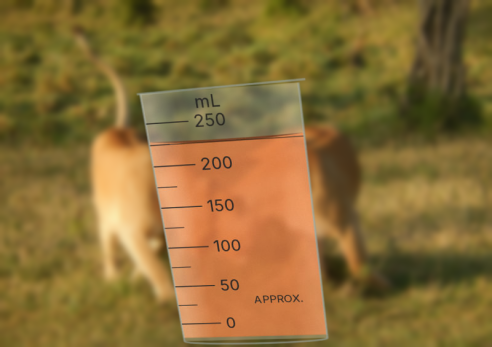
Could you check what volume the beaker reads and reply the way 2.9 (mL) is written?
225 (mL)
